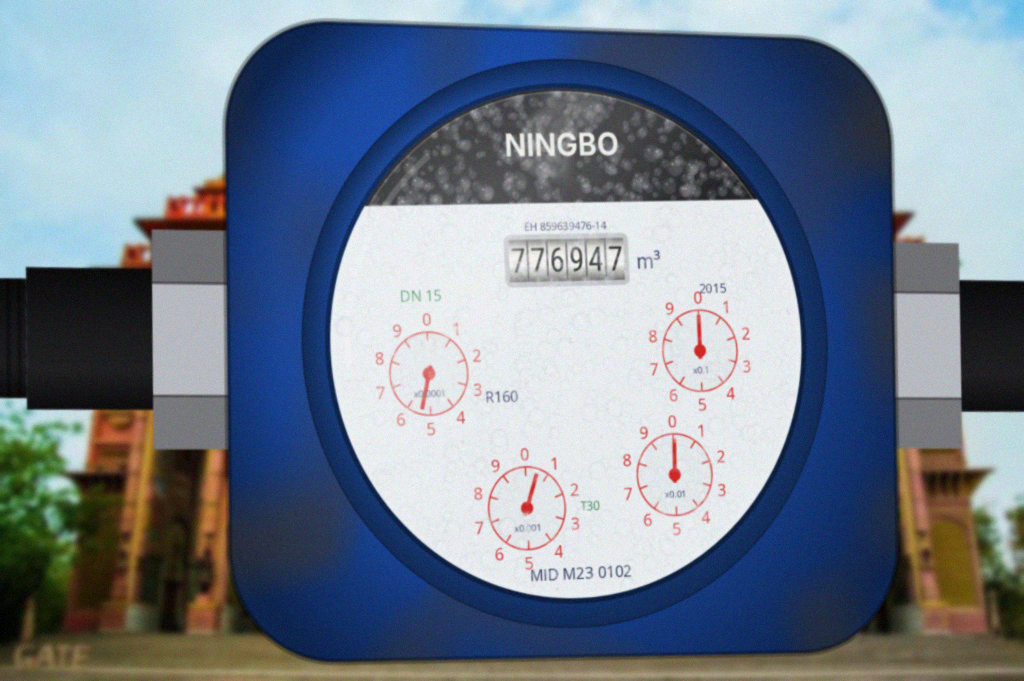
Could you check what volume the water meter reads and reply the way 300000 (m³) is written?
776947.0005 (m³)
